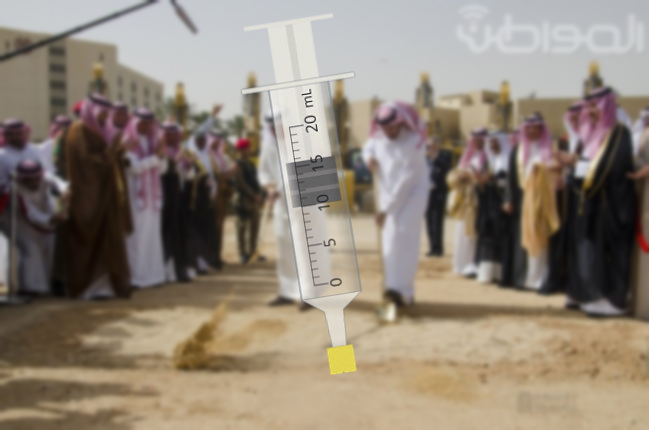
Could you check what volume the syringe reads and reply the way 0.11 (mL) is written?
10 (mL)
